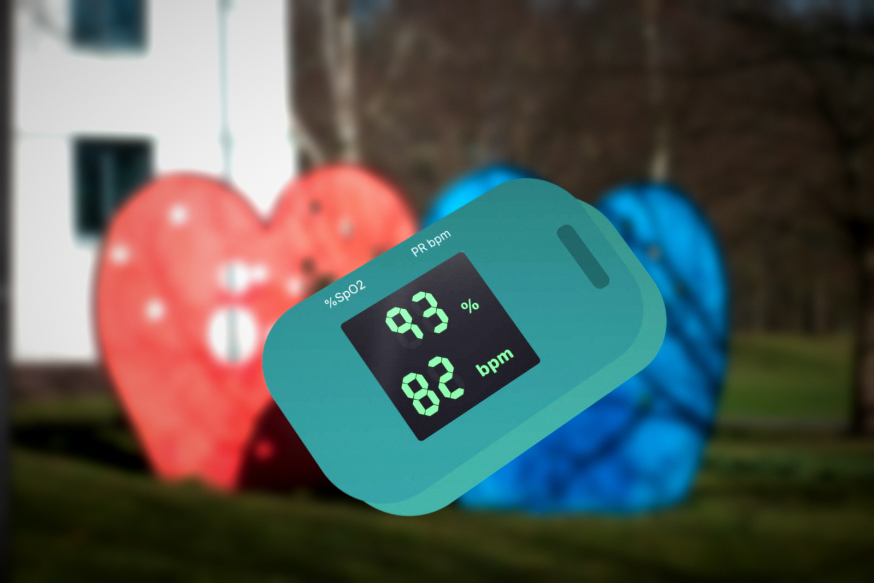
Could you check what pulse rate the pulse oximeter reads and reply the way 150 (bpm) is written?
82 (bpm)
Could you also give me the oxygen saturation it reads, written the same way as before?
93 (%)
